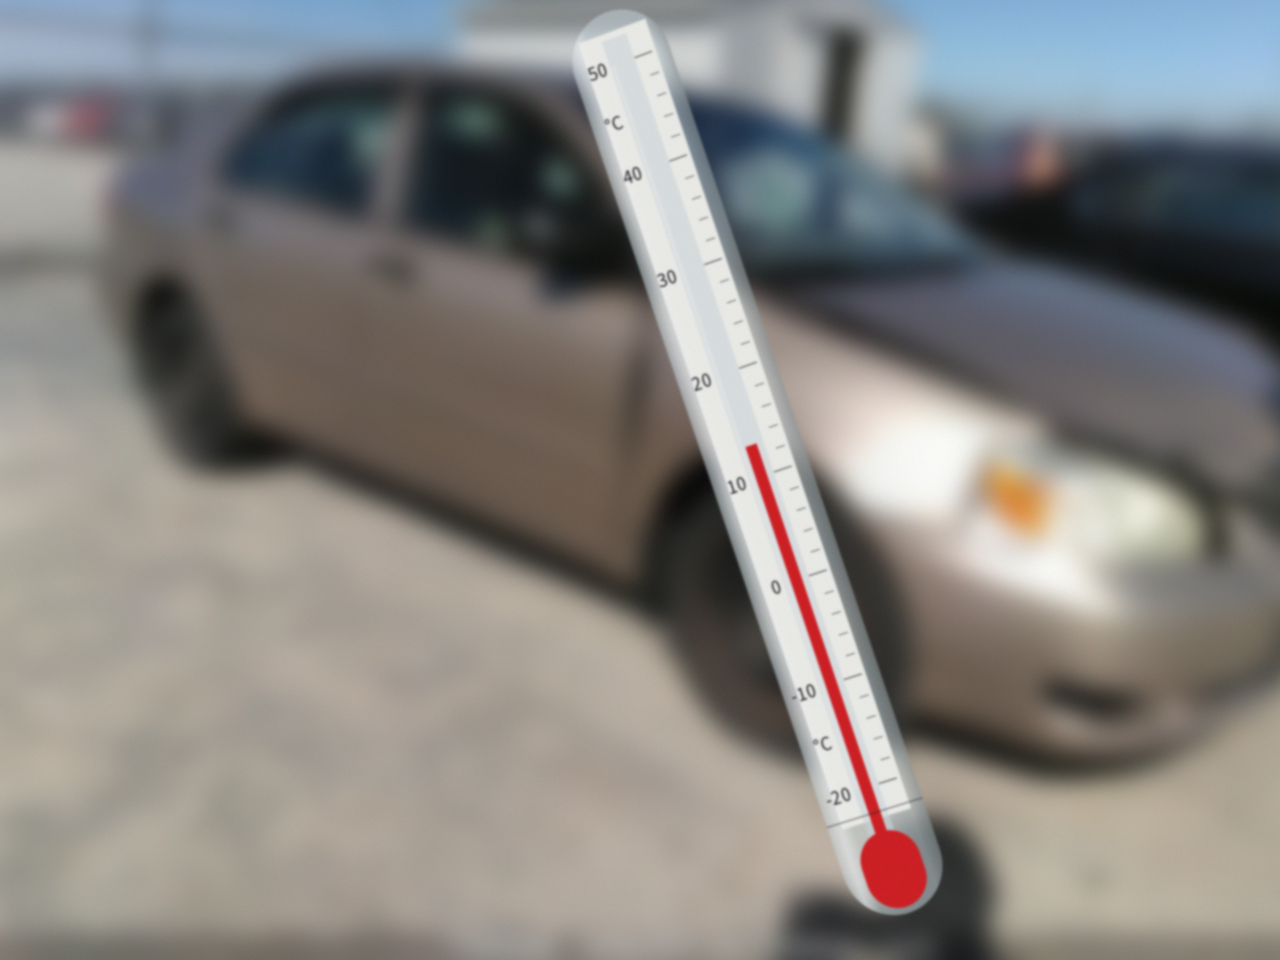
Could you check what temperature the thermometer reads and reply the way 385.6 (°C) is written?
13 (°C)
